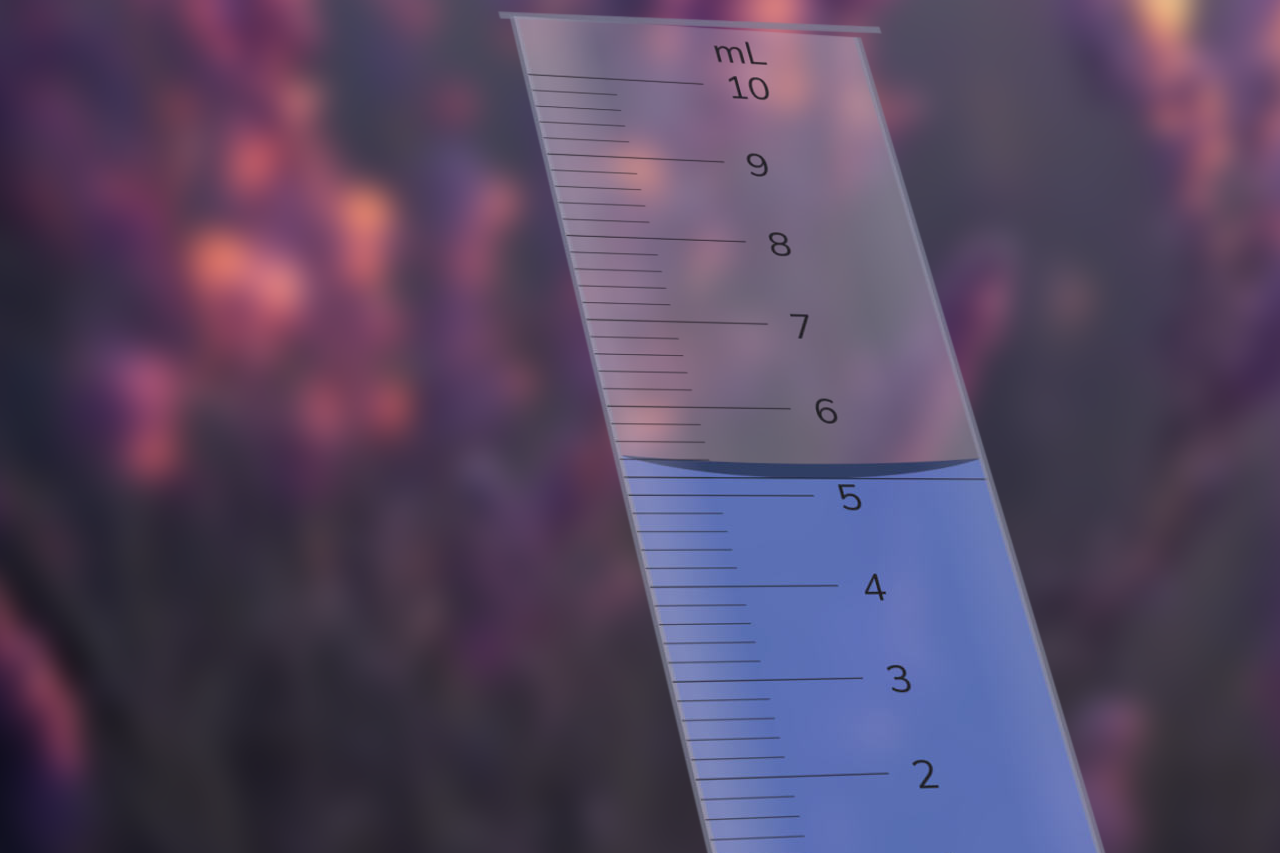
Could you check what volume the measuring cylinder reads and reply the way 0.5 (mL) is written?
5.2 (mL)
